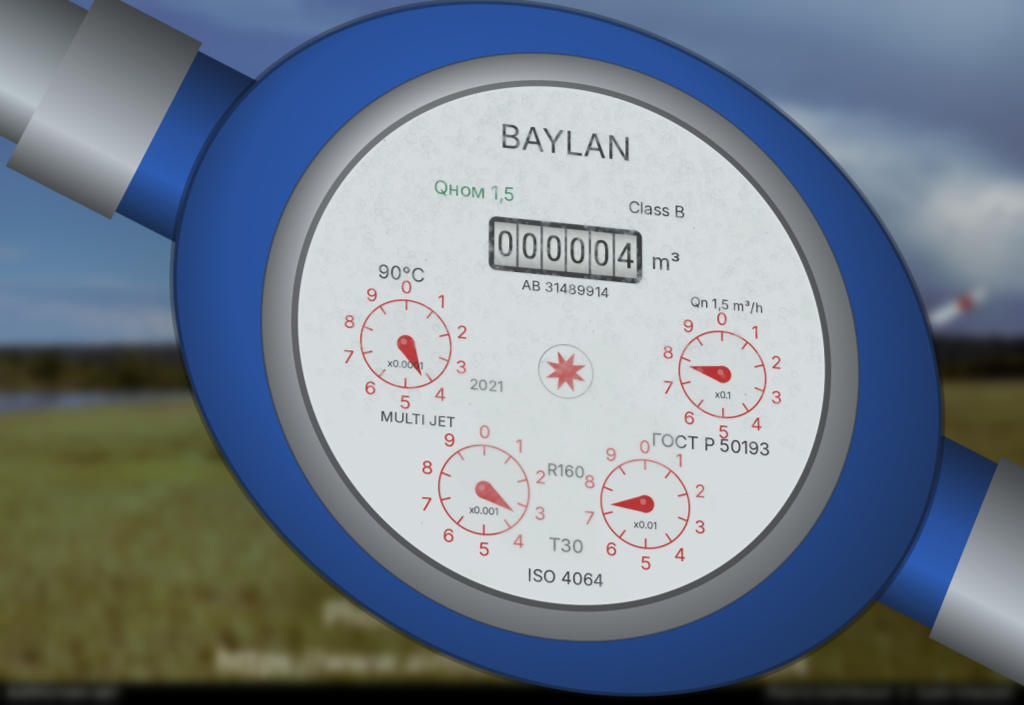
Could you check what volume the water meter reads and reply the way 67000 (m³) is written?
4.7734 (m³)
